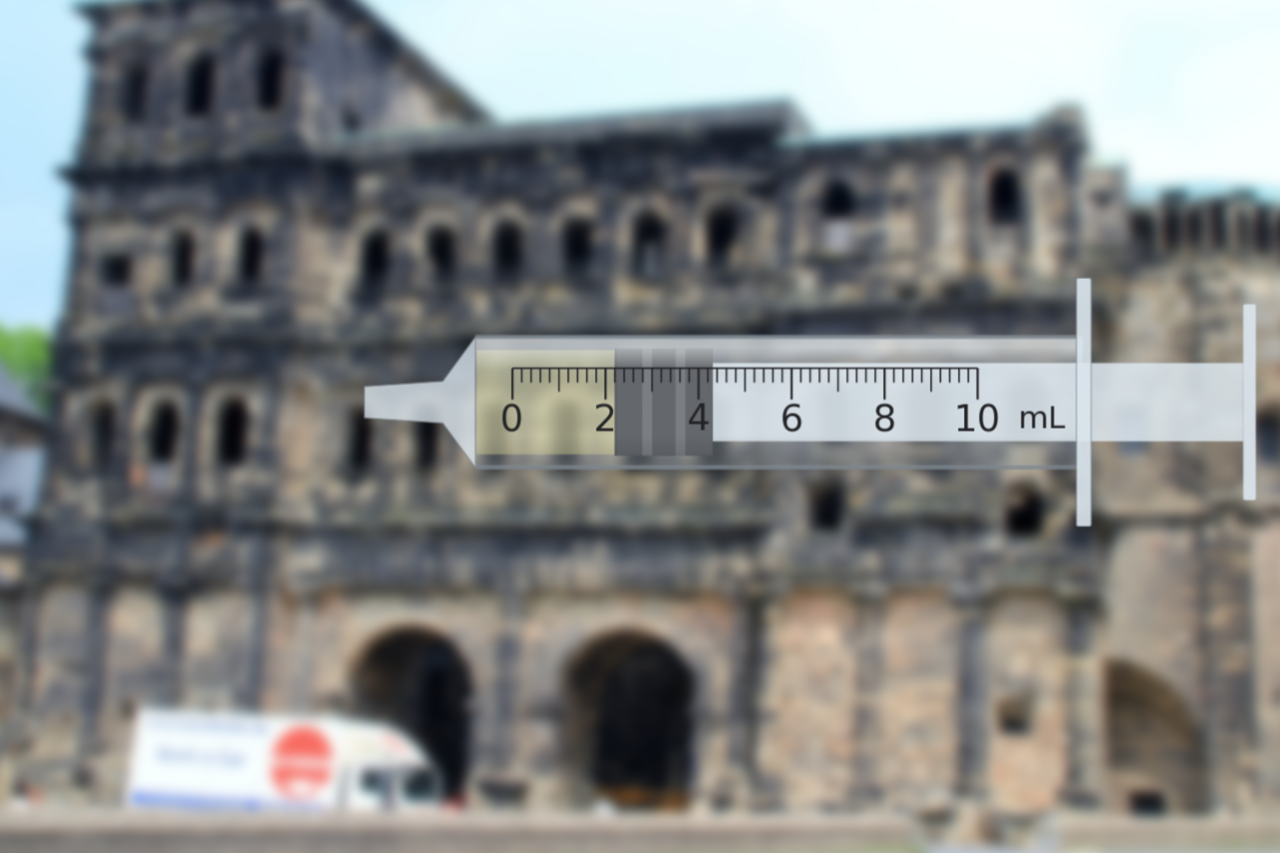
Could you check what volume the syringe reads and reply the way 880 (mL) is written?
2.2 (mL)
